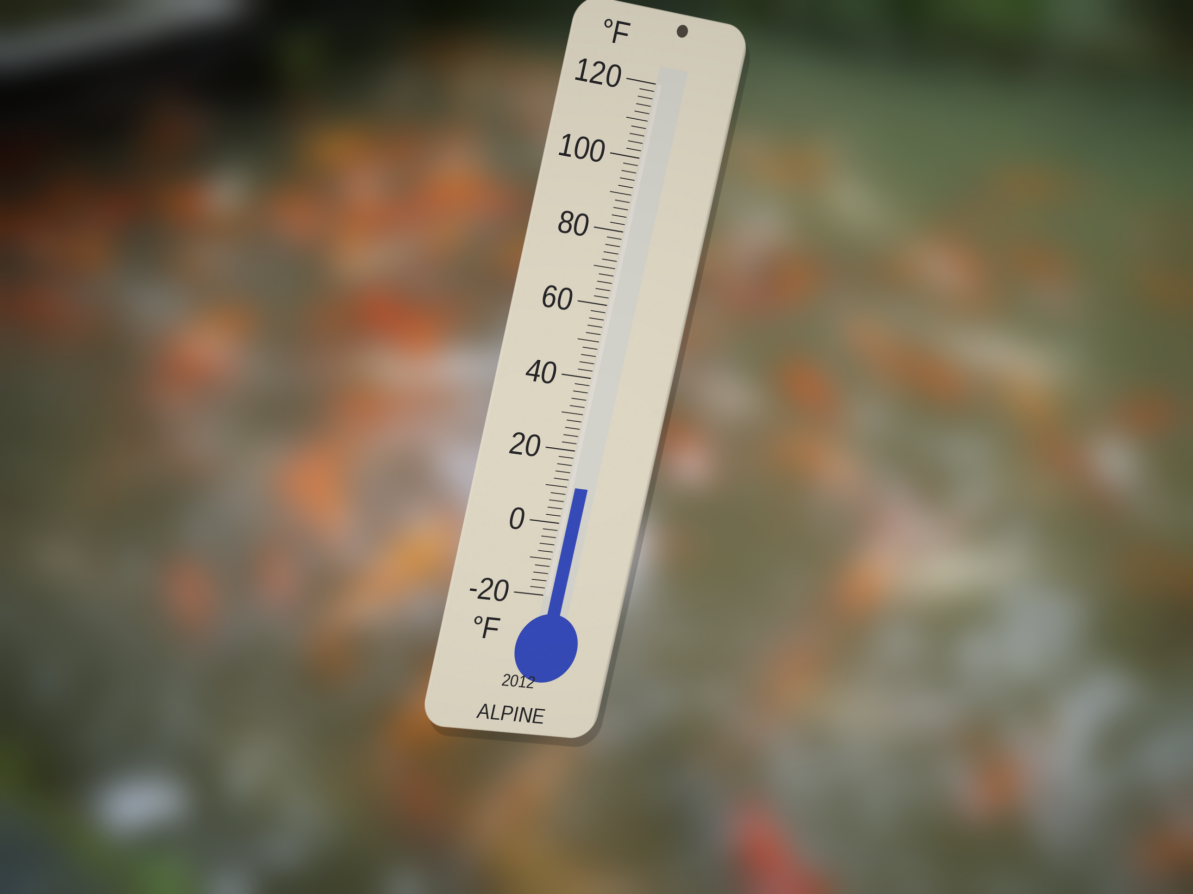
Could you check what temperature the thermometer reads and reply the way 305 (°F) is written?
10 (°F)
